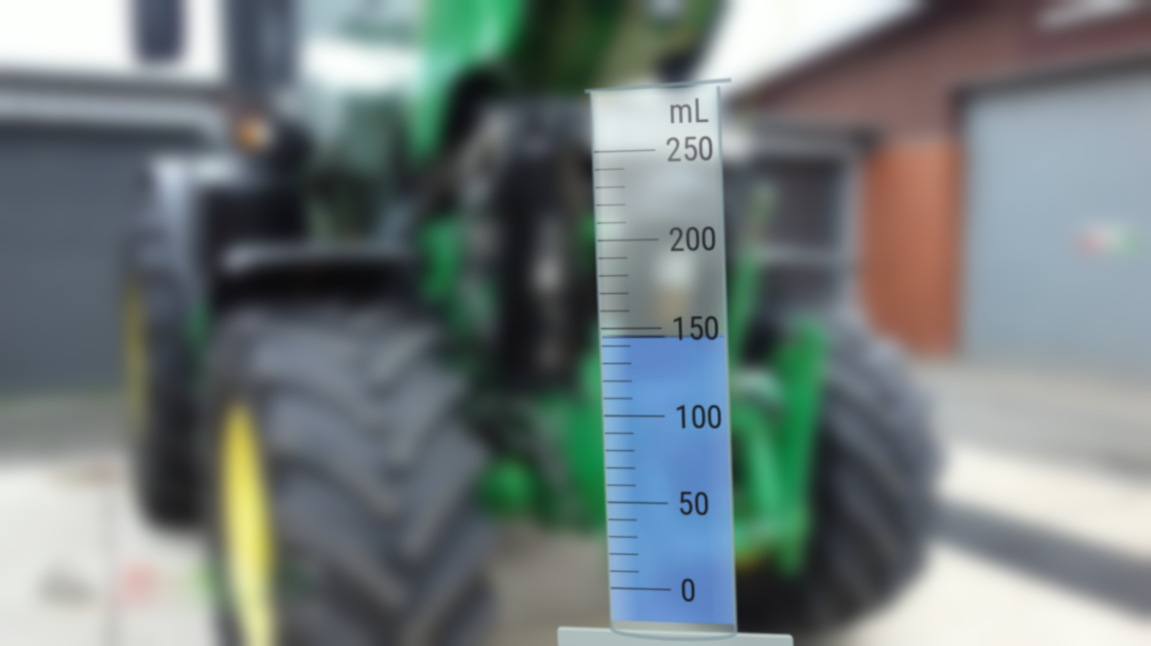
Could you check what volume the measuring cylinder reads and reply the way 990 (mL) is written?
145 (mL)
